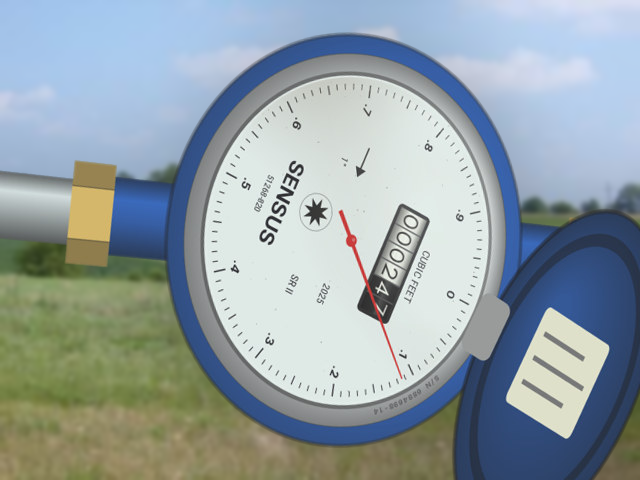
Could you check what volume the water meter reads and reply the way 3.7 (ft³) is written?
247.11 (ft³)
